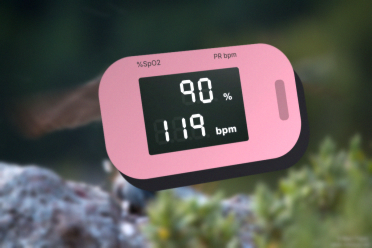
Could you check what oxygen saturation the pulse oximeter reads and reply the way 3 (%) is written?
90 (%)
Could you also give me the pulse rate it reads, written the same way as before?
119 (bpm)
